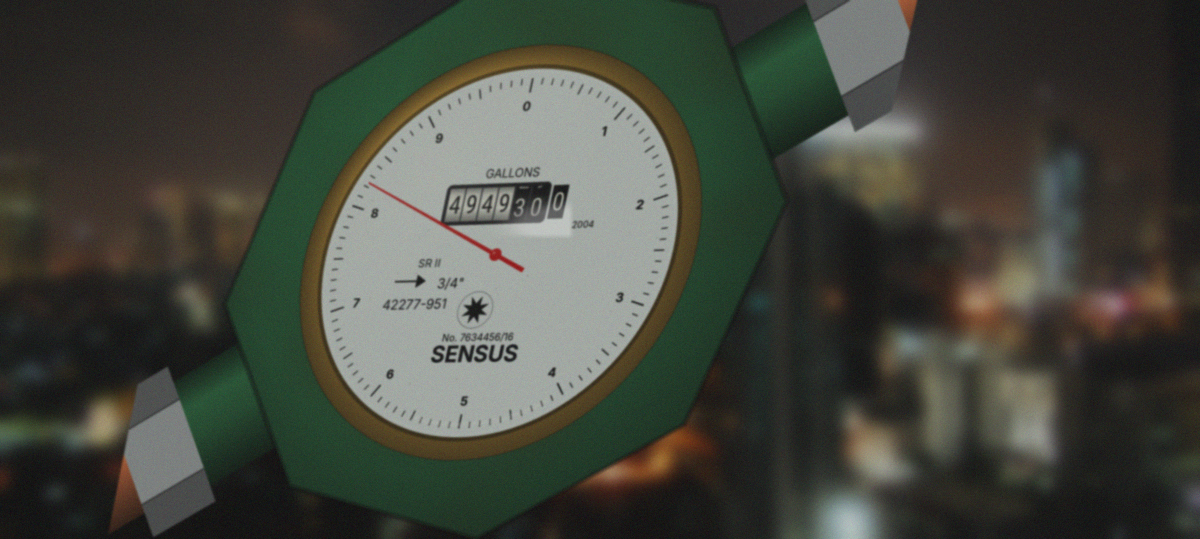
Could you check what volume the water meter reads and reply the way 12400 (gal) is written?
4949298.2 (gal)
